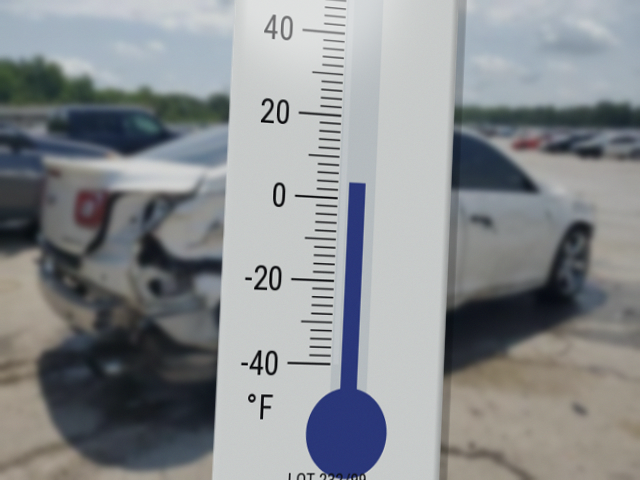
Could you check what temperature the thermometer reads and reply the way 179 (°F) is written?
4 (°F)
